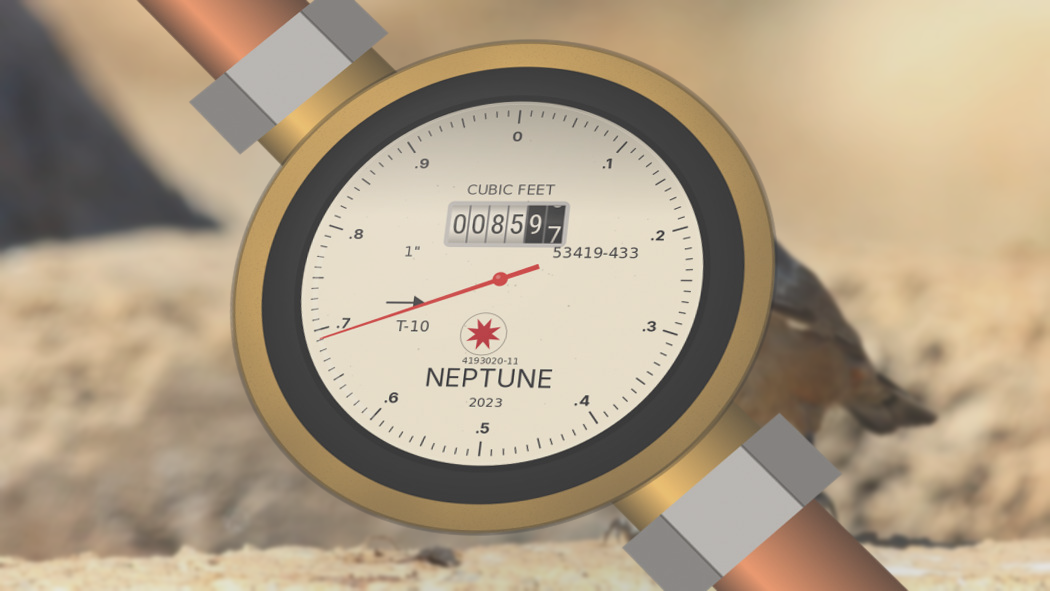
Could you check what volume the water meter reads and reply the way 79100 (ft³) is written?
8596.69 (ft³)
